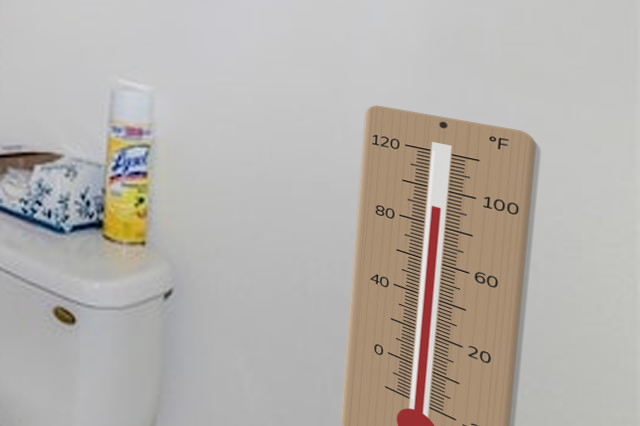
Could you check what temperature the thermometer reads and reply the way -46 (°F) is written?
90 (°F)
